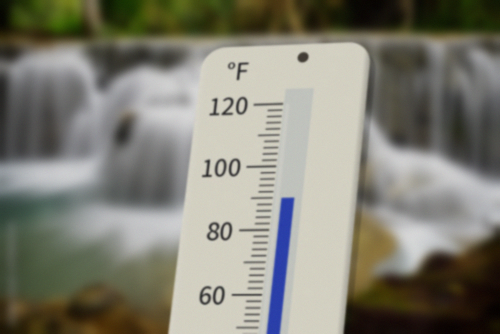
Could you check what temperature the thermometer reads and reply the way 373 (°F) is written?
90 (°F)
